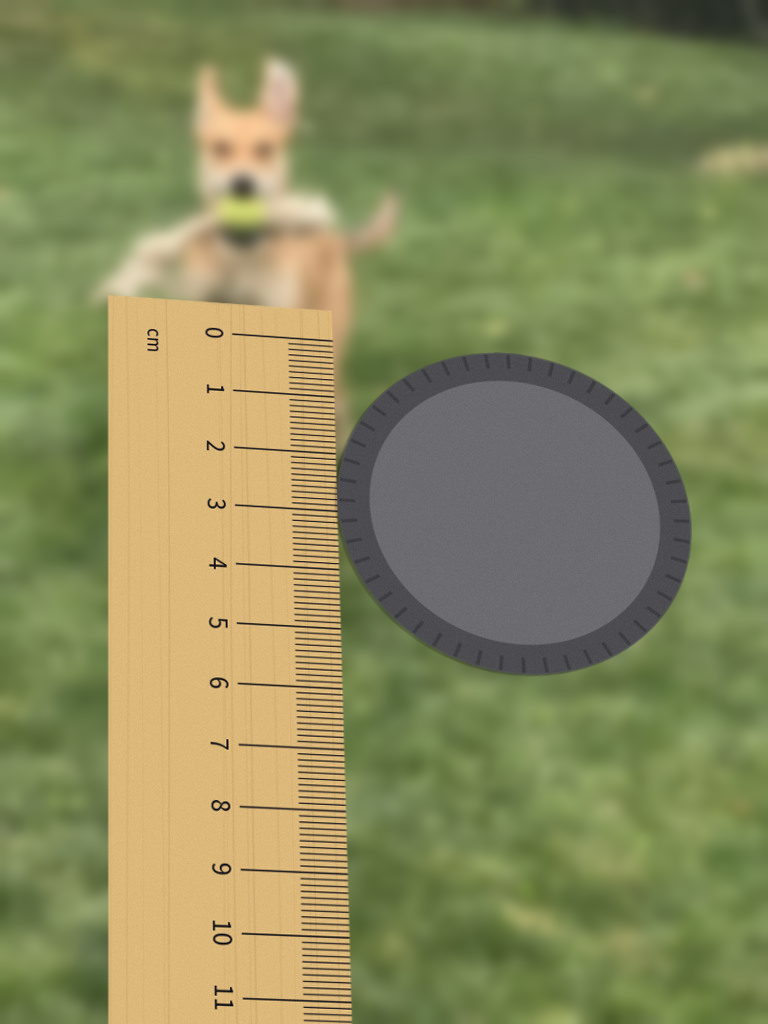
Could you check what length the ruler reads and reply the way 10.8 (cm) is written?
5.6 (cm)
